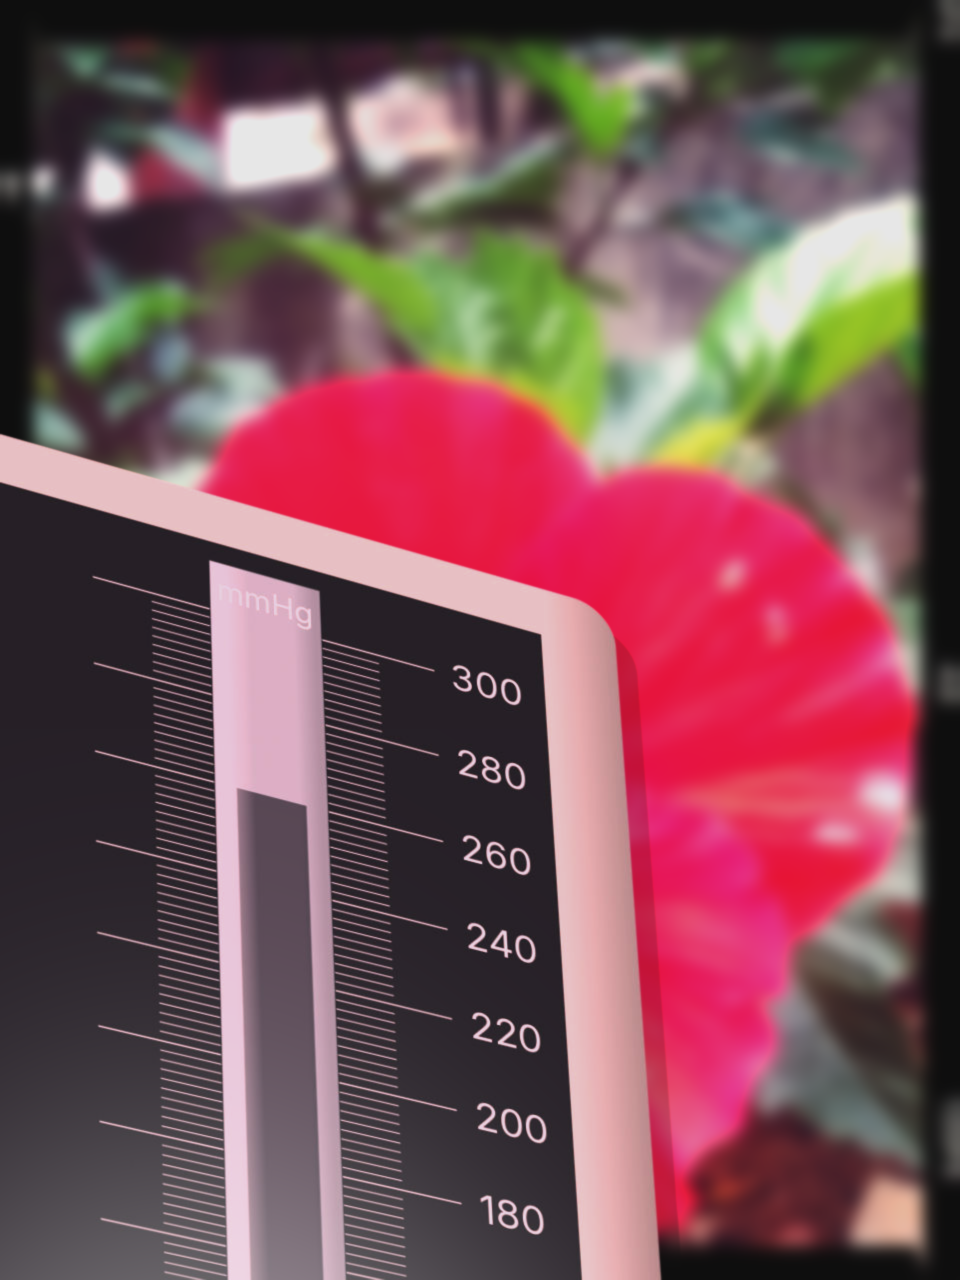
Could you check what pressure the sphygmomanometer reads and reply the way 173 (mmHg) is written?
260 (mmHg)
